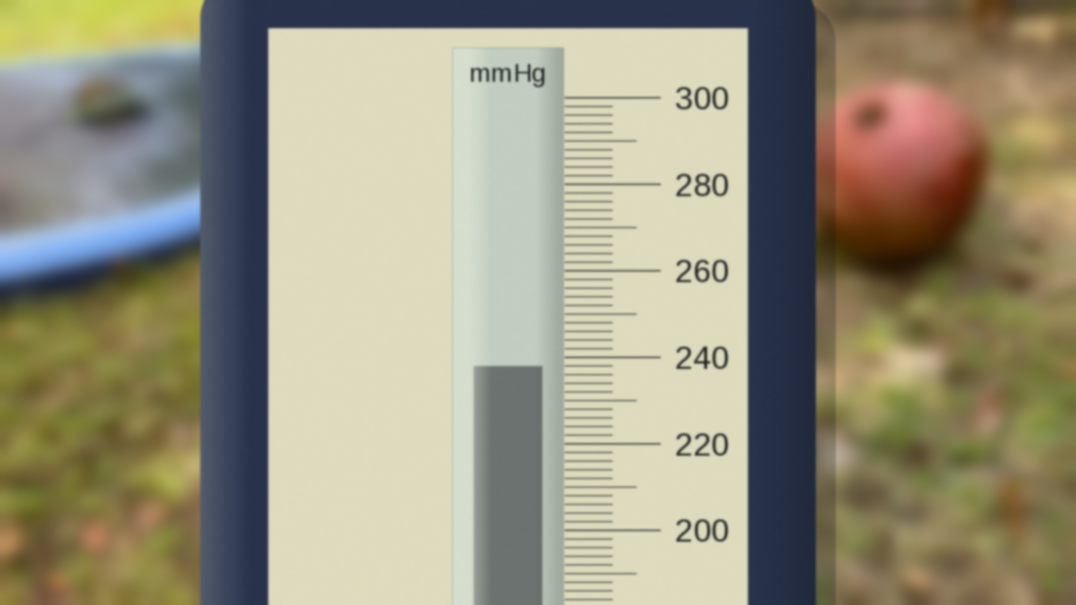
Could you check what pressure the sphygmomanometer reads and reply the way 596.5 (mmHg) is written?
238 (mmHg)
